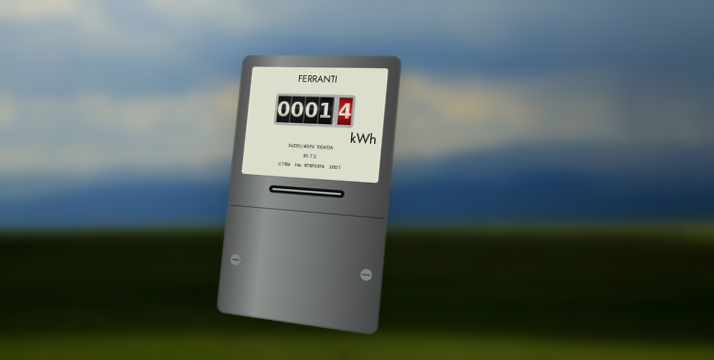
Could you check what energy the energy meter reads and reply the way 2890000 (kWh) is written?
1.4 (kWh)
